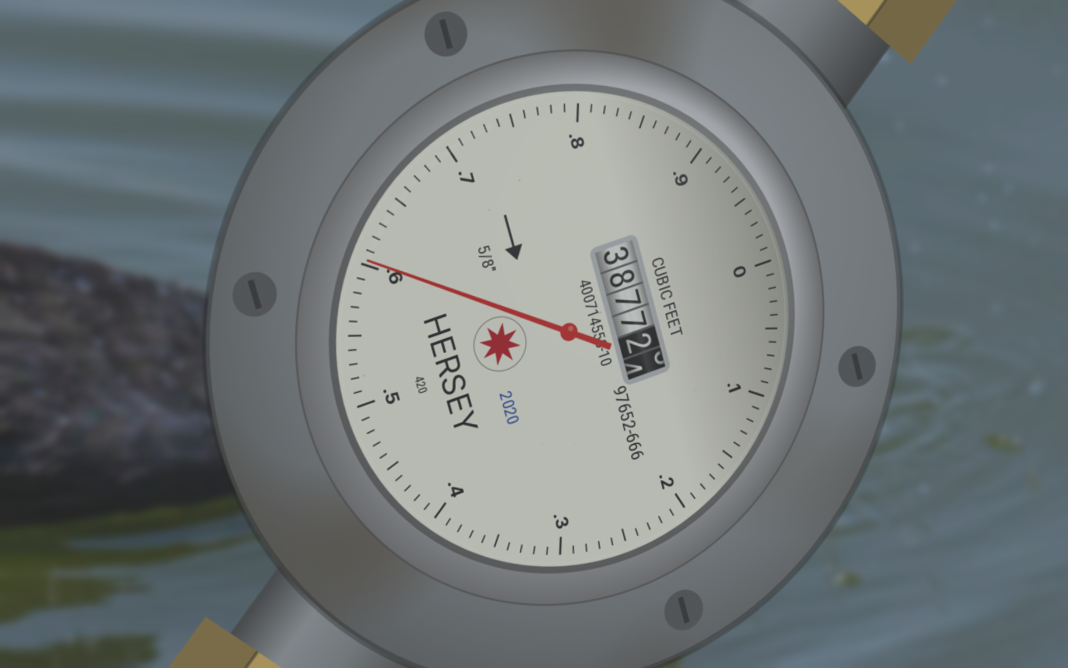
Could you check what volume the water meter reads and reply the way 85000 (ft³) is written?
387723.60 (ft³)
